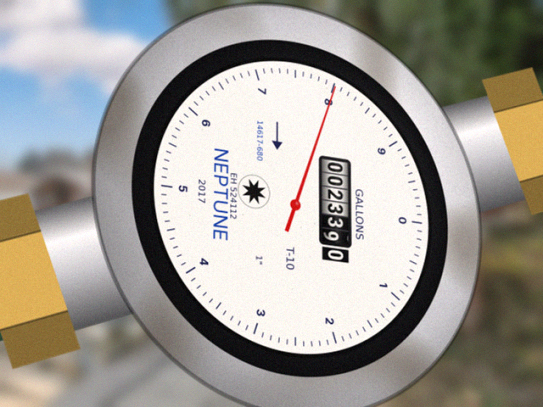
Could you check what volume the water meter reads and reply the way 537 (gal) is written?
23388.0 (gal)
